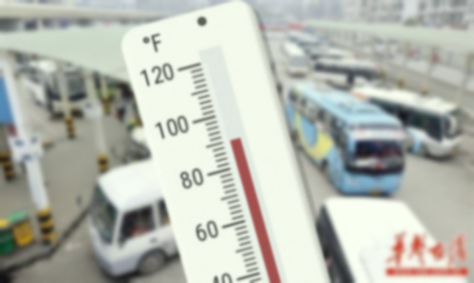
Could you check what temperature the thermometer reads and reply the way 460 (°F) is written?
90 (°F)
